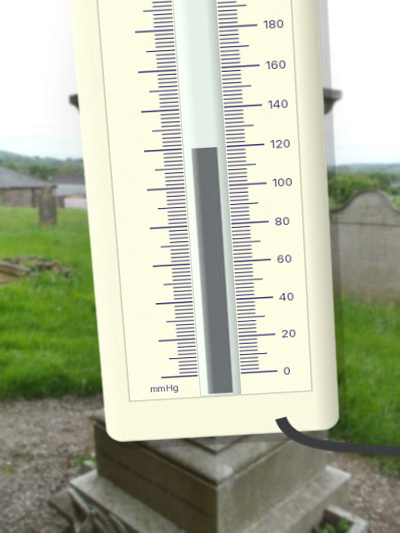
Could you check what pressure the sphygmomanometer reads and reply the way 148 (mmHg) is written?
120 (mmHg)
